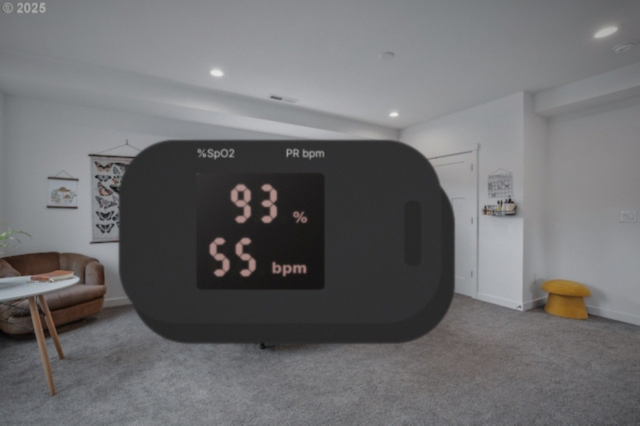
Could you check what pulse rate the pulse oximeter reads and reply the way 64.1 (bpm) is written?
55 (bpm)
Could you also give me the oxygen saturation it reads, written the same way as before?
93 (%)
